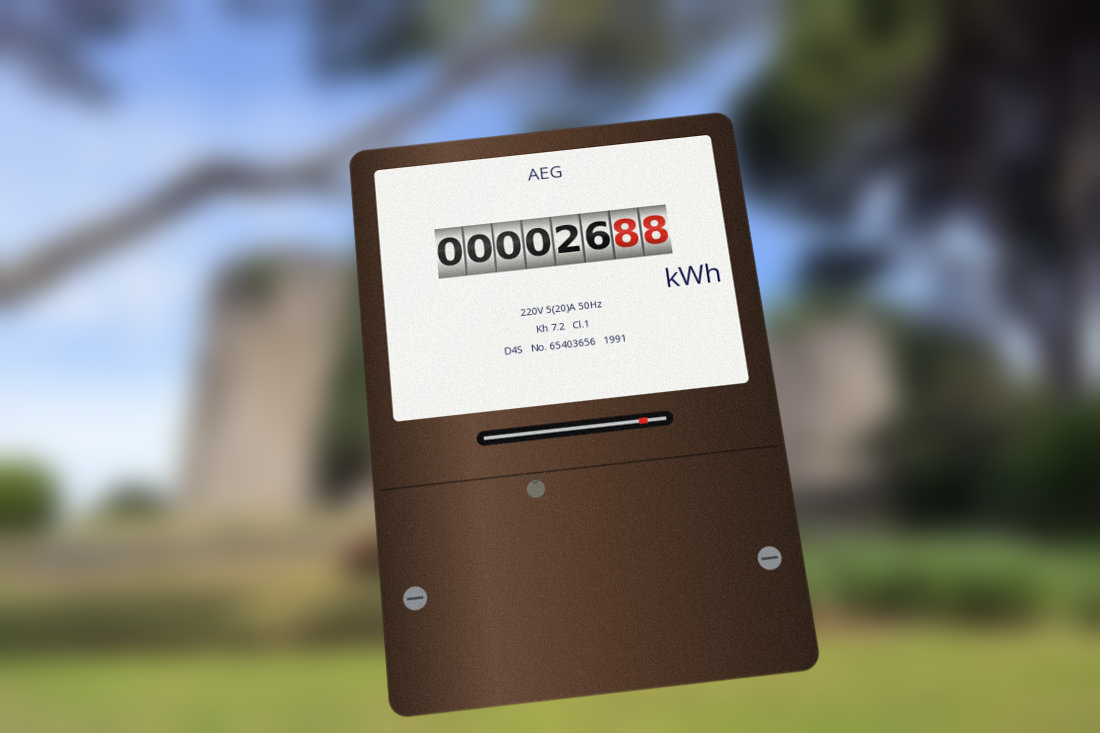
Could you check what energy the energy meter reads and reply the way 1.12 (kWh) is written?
26.88 (kWh)
